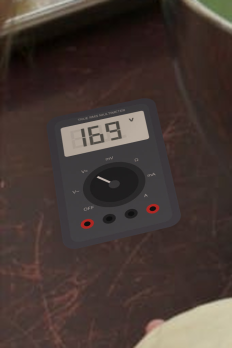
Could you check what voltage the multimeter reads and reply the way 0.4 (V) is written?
169 (V)
